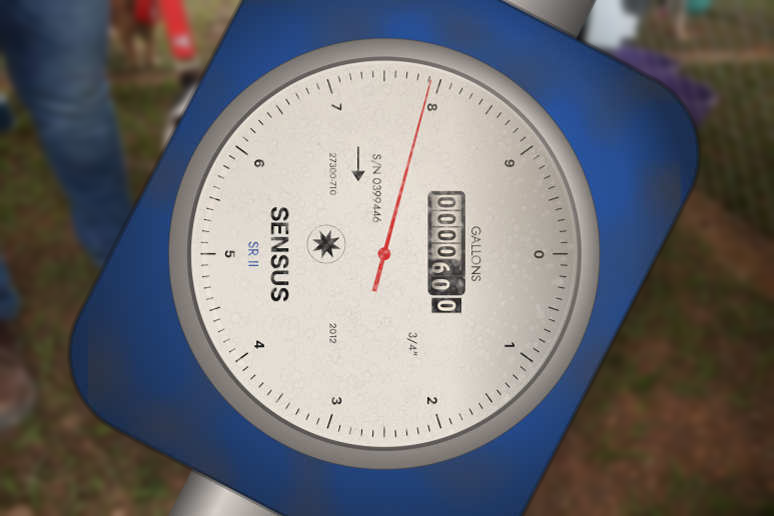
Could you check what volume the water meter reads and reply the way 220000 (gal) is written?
597.9 (gal)
